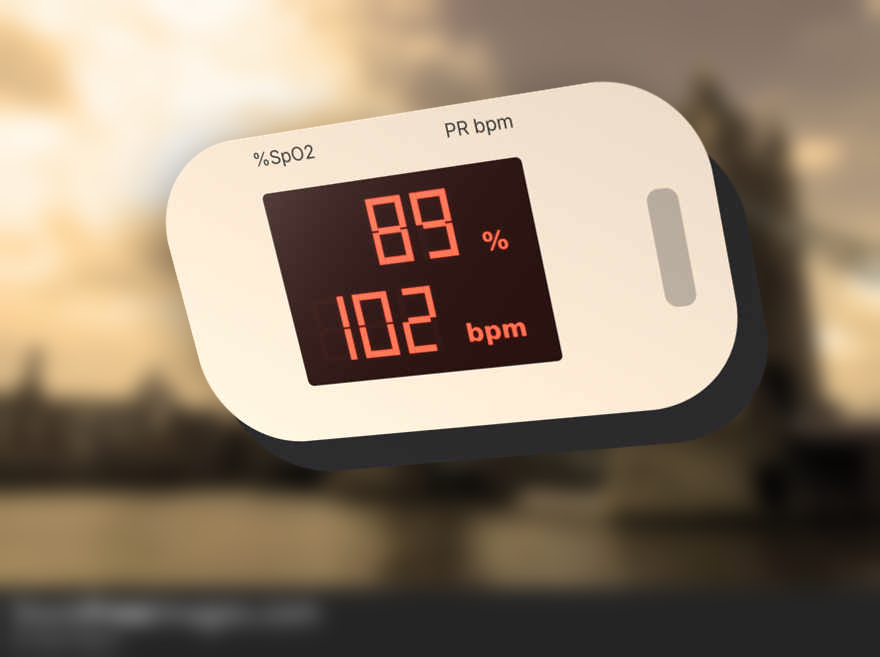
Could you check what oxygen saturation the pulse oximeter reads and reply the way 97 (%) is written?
89 (%)
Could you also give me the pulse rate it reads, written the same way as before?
102 (bpm)
